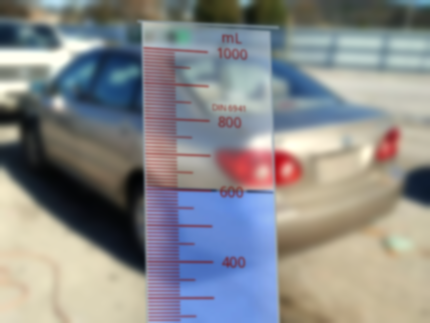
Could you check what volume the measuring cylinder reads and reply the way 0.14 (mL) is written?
600 (mL)
